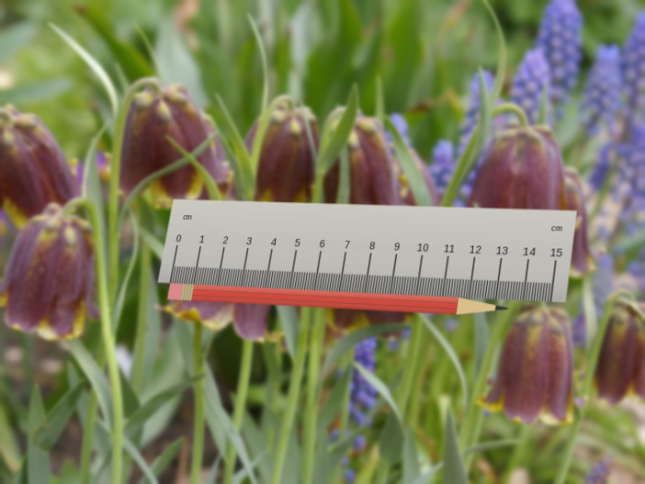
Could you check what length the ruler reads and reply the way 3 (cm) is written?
13.5 (cm)
